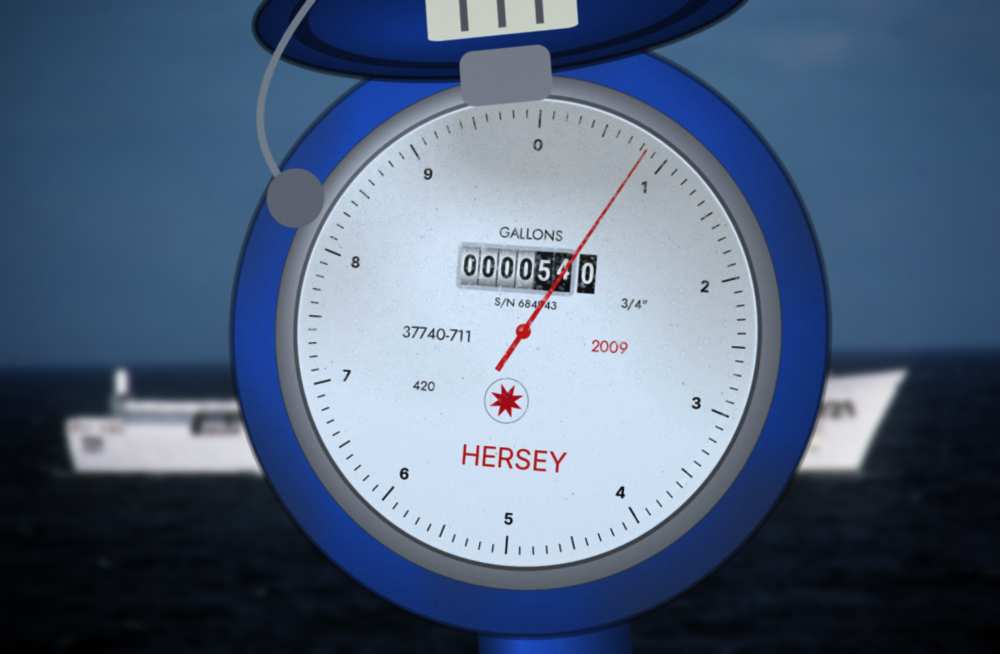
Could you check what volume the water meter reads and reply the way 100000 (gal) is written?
540.8 (gal)
